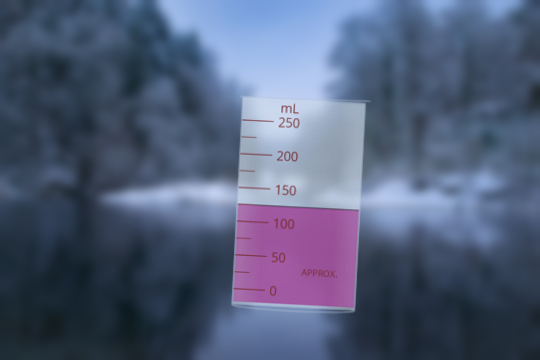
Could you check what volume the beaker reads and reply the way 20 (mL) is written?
125 (mL)
